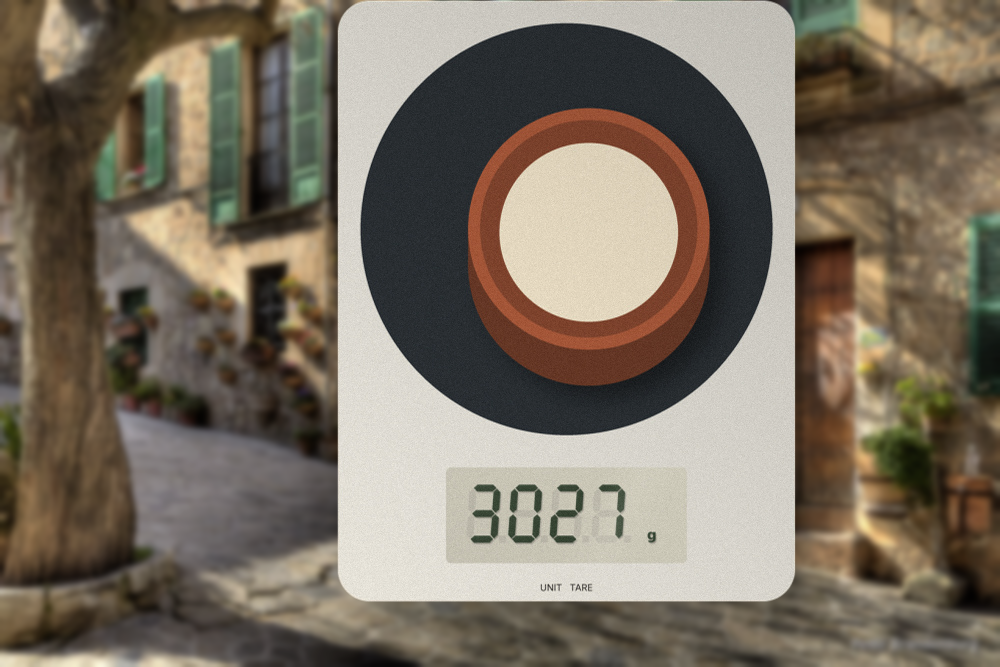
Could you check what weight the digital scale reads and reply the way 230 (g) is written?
3027 (g)
